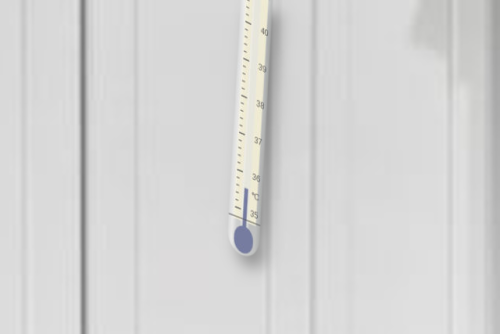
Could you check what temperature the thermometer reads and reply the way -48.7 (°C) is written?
35.6 (°C)
